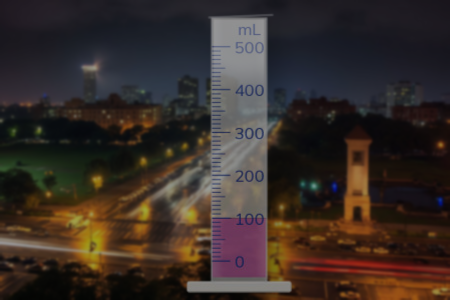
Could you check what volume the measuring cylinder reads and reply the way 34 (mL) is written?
100 (mL)
